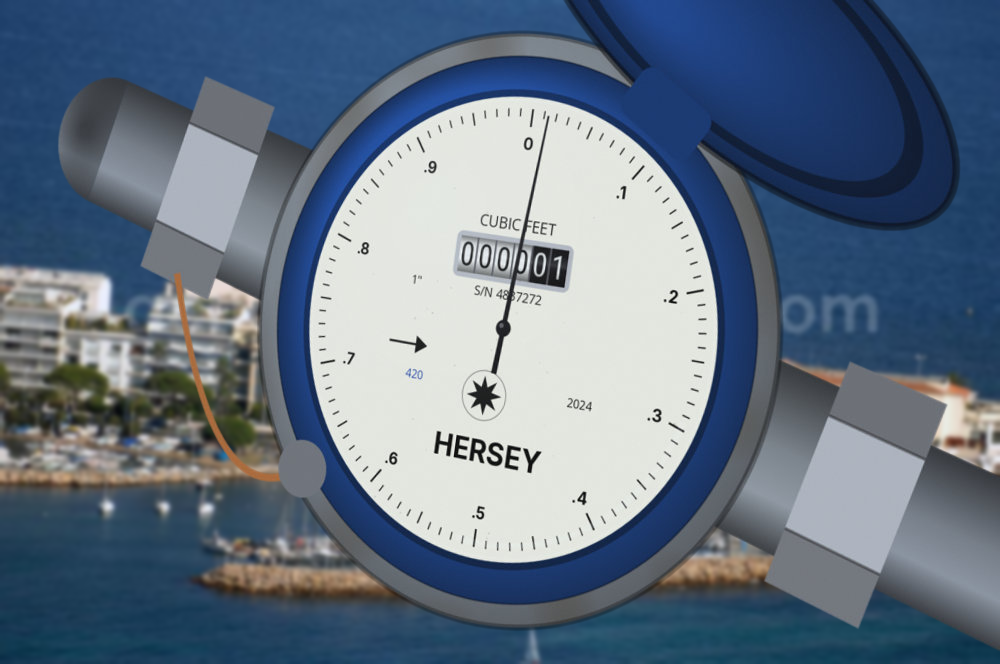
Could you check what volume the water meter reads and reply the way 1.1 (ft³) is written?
1.01 (ft³)
